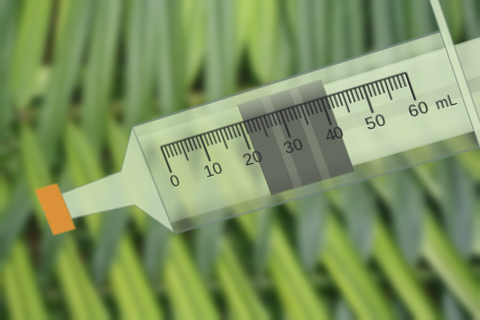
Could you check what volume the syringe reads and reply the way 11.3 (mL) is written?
21 (mL)
